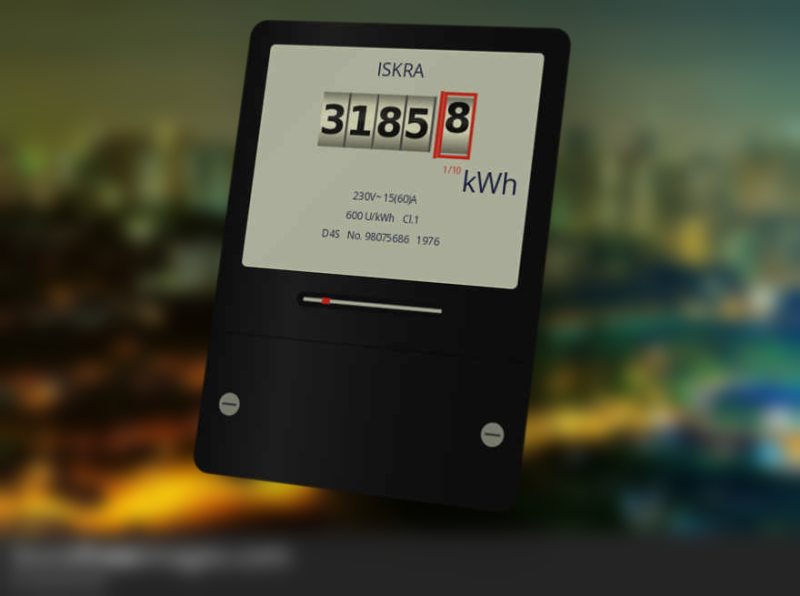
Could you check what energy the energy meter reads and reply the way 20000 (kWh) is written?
3185.8 (kWh)
